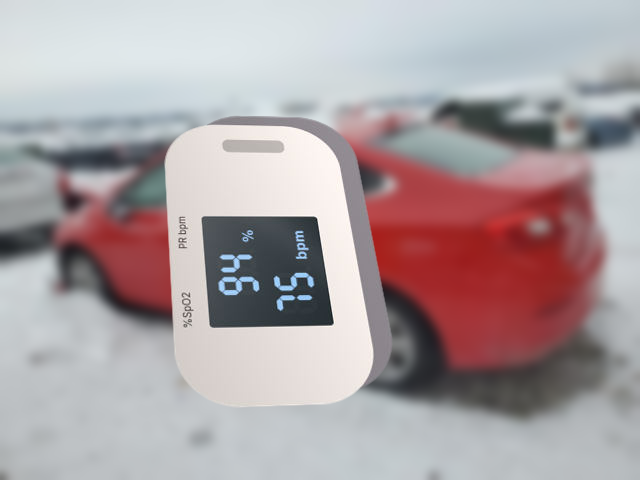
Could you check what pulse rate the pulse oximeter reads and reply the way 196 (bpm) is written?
75 (bpm)
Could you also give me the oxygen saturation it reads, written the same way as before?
94 (%)
